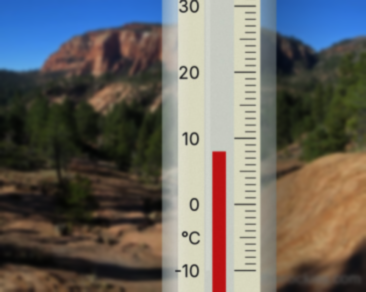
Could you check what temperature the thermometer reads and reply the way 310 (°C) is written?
8 (°C)
